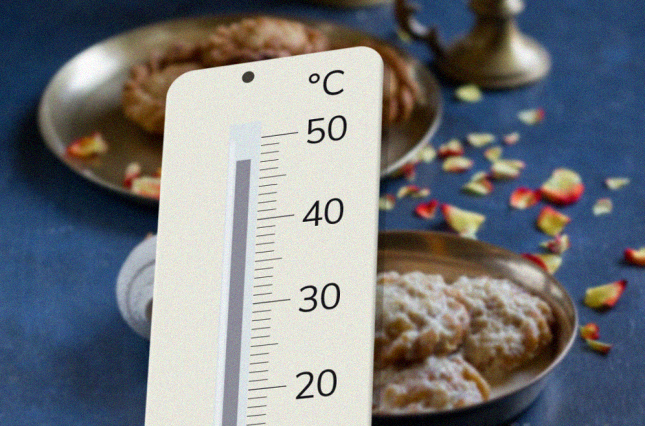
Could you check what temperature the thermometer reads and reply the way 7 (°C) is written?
47.5 (°C)
